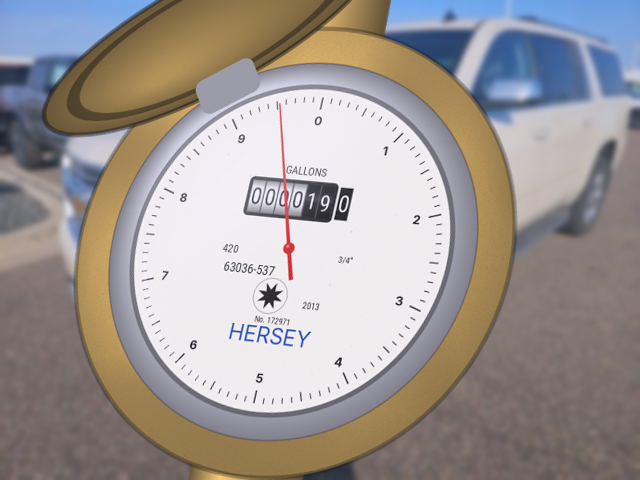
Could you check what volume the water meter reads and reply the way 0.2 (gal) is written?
189.5 (gal)
